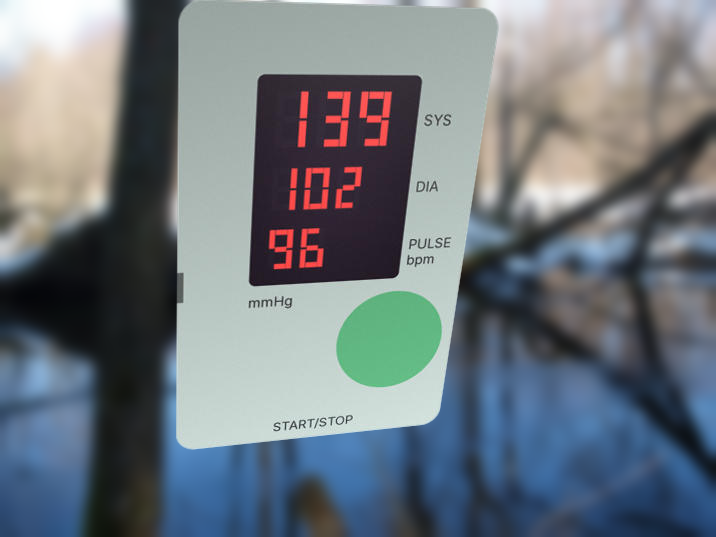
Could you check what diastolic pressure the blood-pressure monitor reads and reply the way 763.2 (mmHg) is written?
102 (mmHg)
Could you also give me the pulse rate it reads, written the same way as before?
96 (bpm)
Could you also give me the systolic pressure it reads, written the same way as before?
139 (mmHg)
